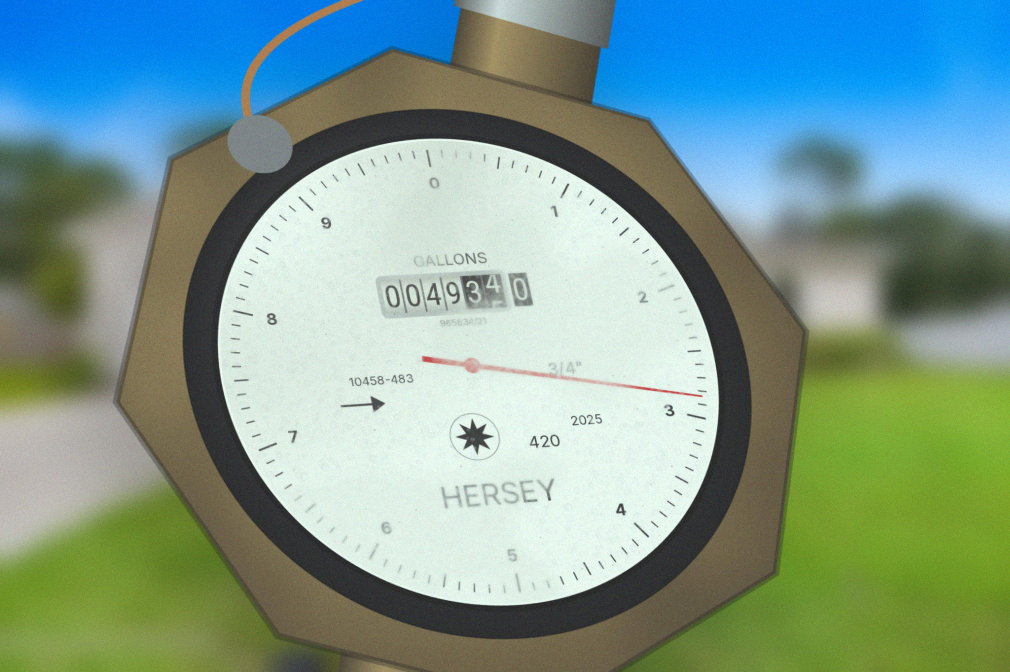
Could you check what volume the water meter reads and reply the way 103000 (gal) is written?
49342.8 (gal)
